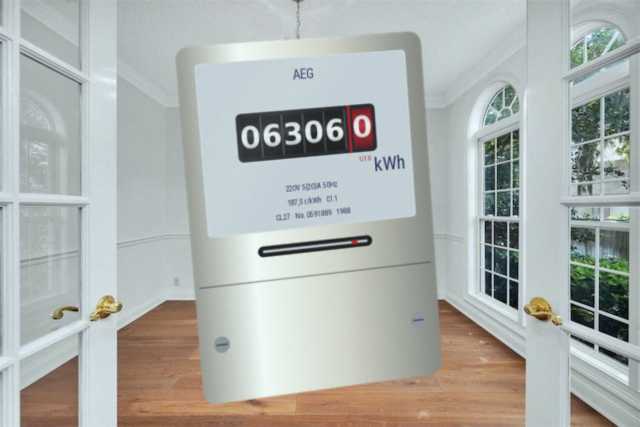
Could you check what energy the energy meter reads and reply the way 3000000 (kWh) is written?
6306.0 (kWh)
